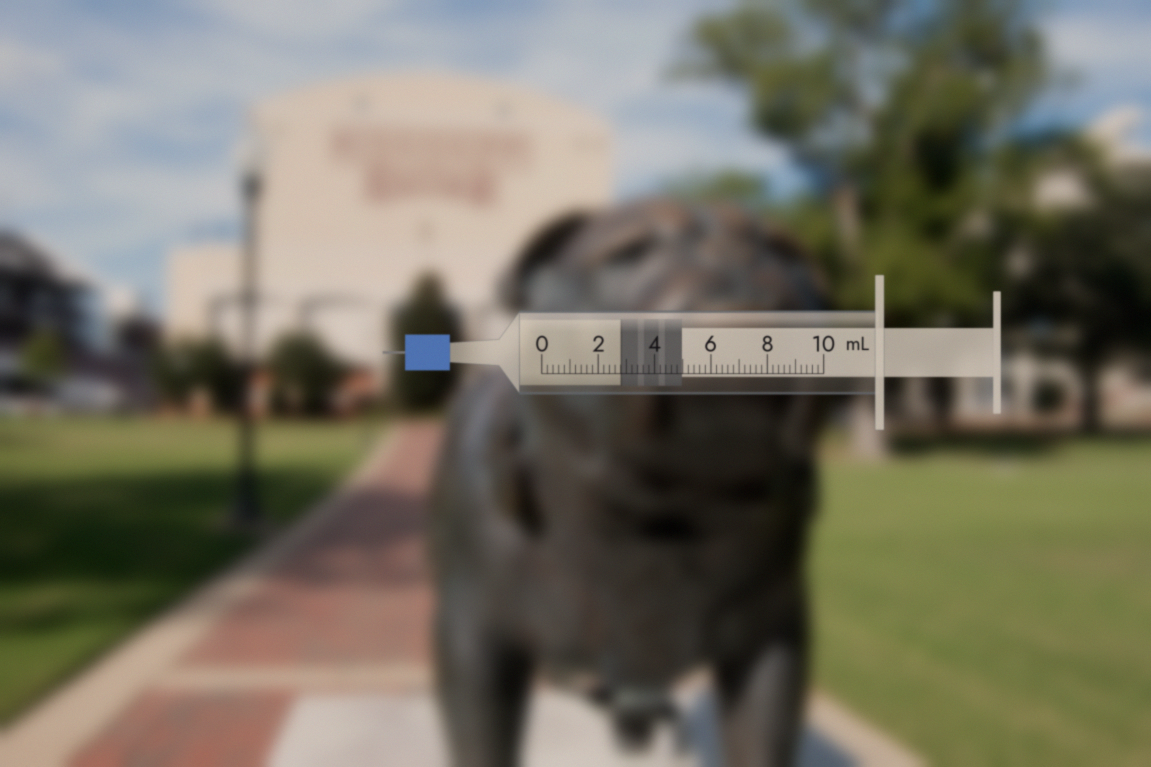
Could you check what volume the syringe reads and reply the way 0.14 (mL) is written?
2.8 (mL)
